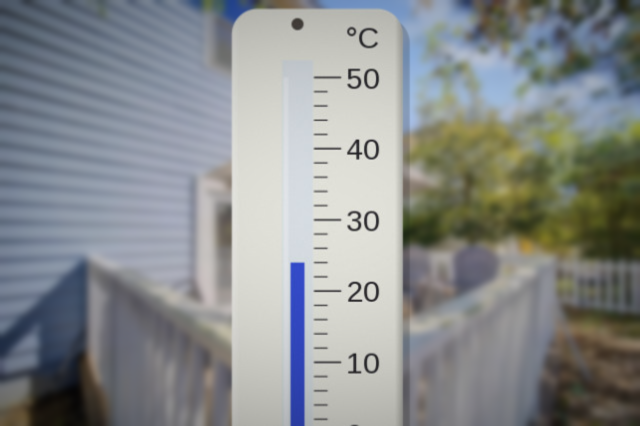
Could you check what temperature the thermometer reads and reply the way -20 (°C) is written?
24 (°C)
